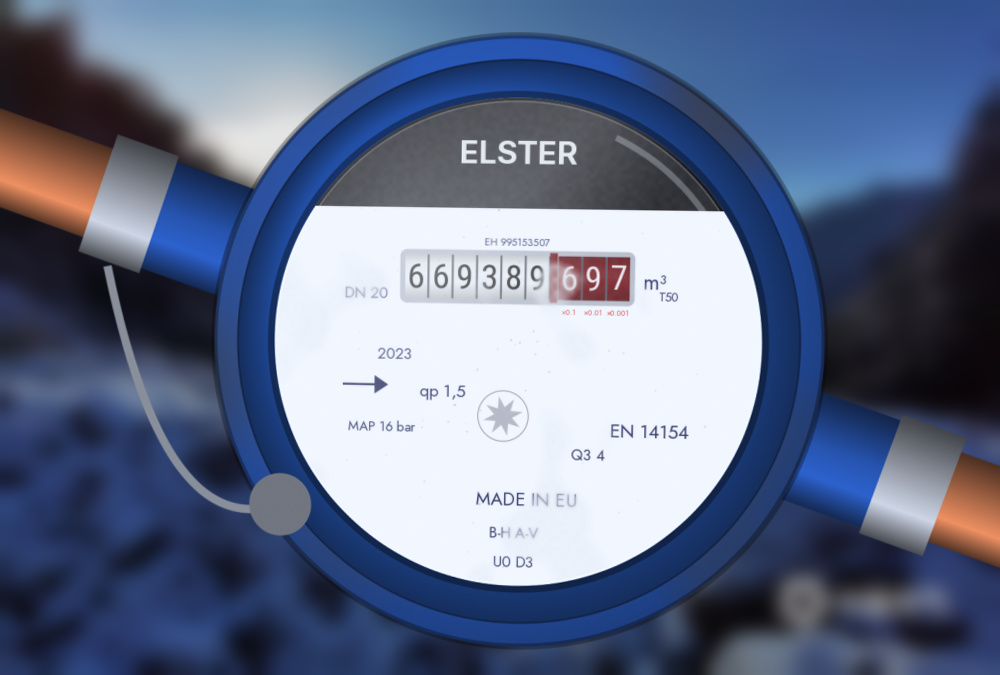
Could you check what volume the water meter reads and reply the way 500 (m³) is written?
669389.697 (m³)
